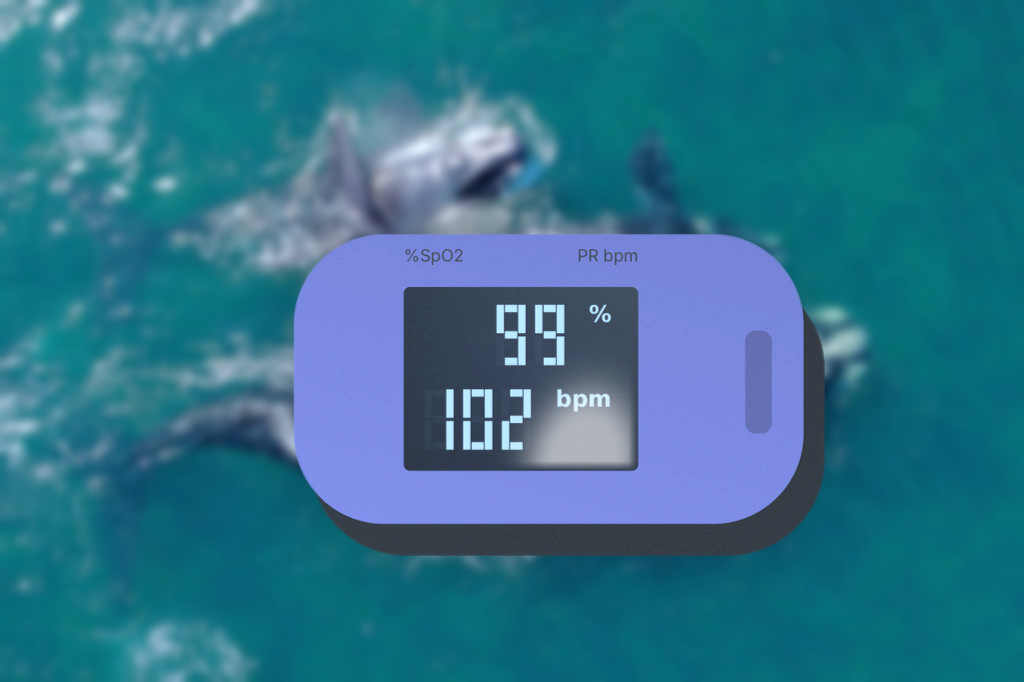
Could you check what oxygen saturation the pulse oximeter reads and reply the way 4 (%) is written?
99 (%)
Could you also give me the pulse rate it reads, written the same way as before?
102 (bpm)
